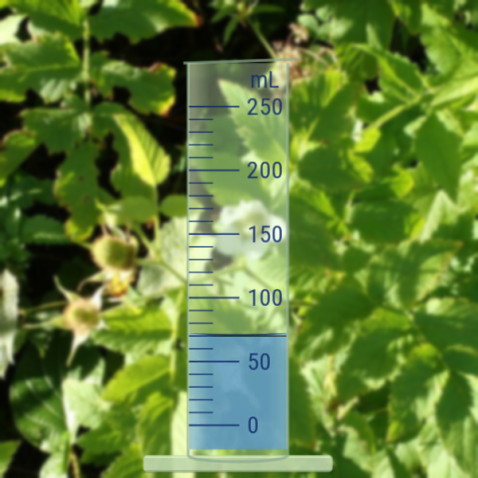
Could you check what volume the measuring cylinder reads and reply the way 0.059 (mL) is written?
70 (mL)
